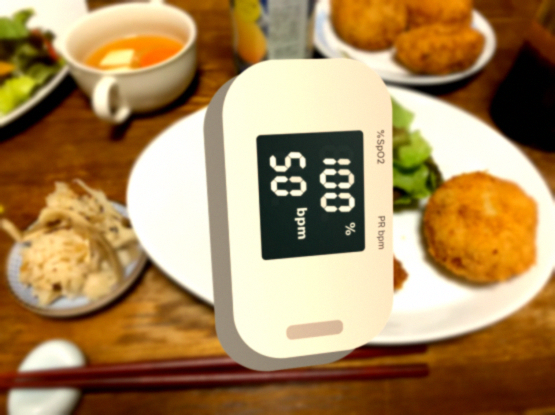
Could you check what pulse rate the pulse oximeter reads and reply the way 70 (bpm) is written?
50 (bpm)
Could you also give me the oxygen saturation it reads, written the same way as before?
100 (%)
